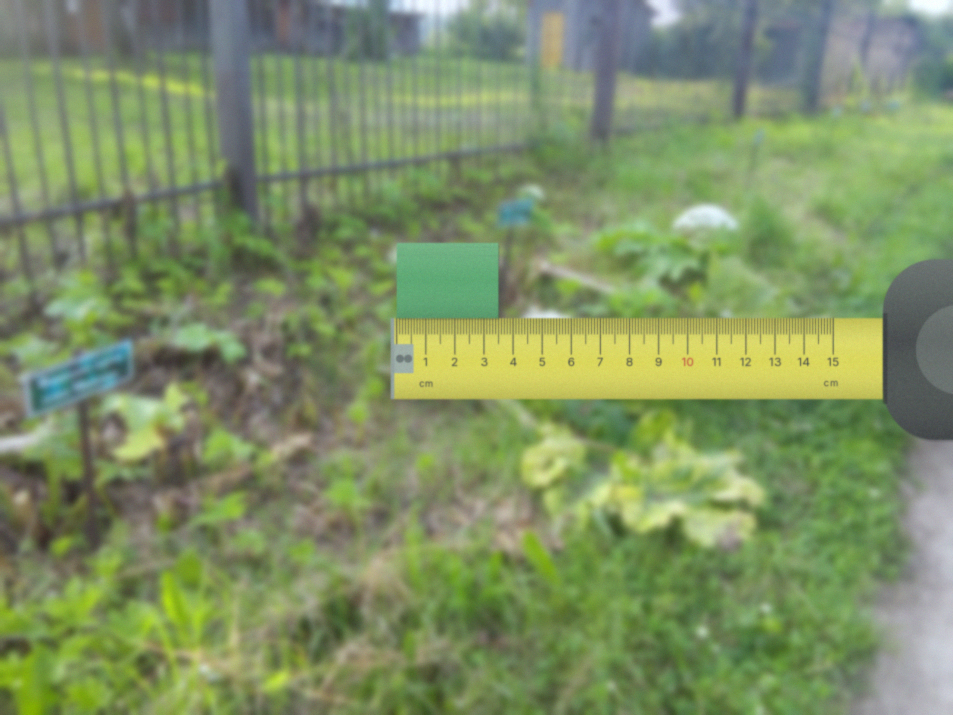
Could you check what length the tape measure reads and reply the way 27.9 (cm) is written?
3.5 (cm)
